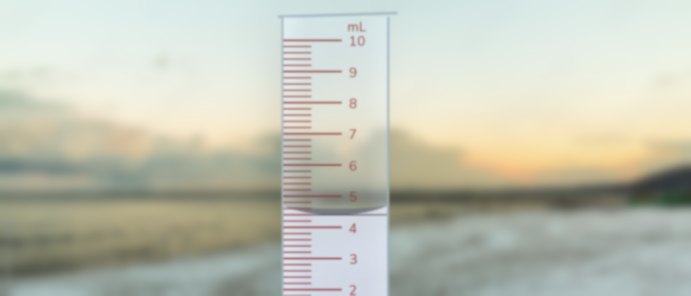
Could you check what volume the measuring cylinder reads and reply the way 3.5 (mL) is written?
4.4 (mL)
